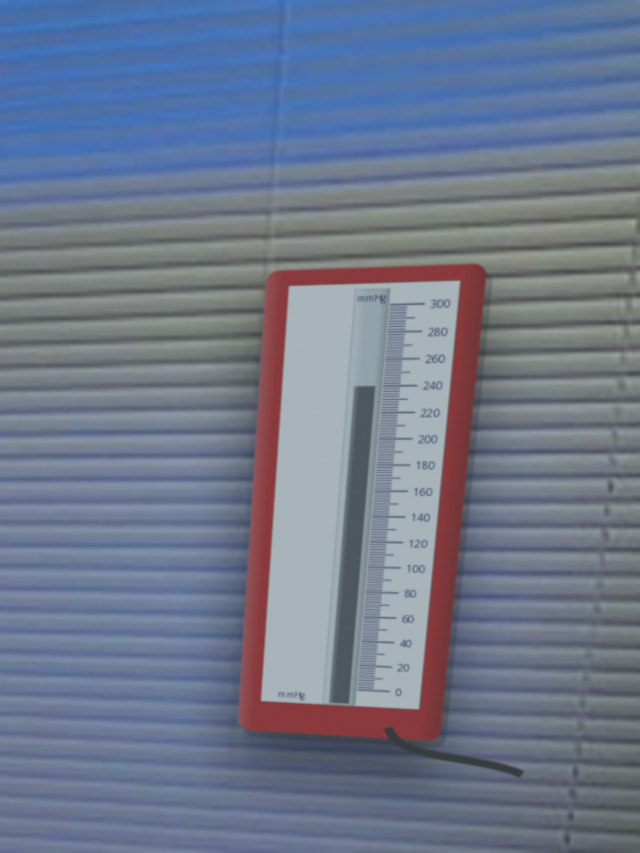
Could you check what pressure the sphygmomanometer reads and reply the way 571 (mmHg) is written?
240 (mmHg)
